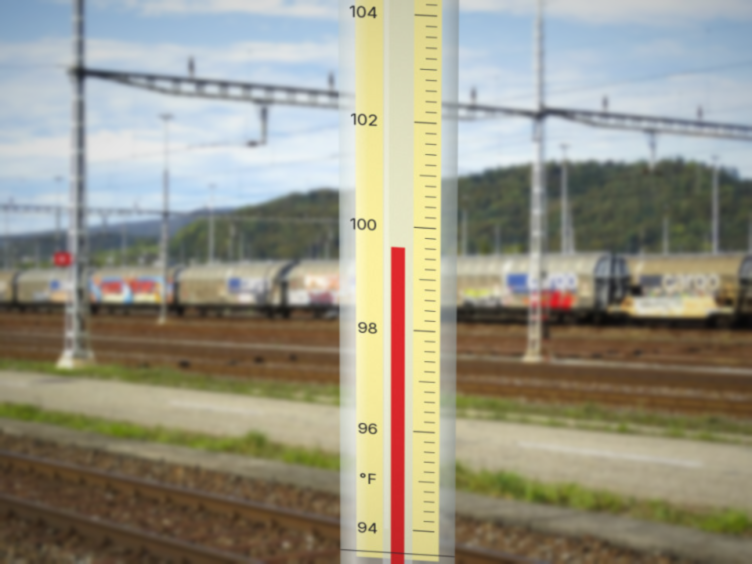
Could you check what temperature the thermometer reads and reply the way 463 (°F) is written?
99.6 (°F)
